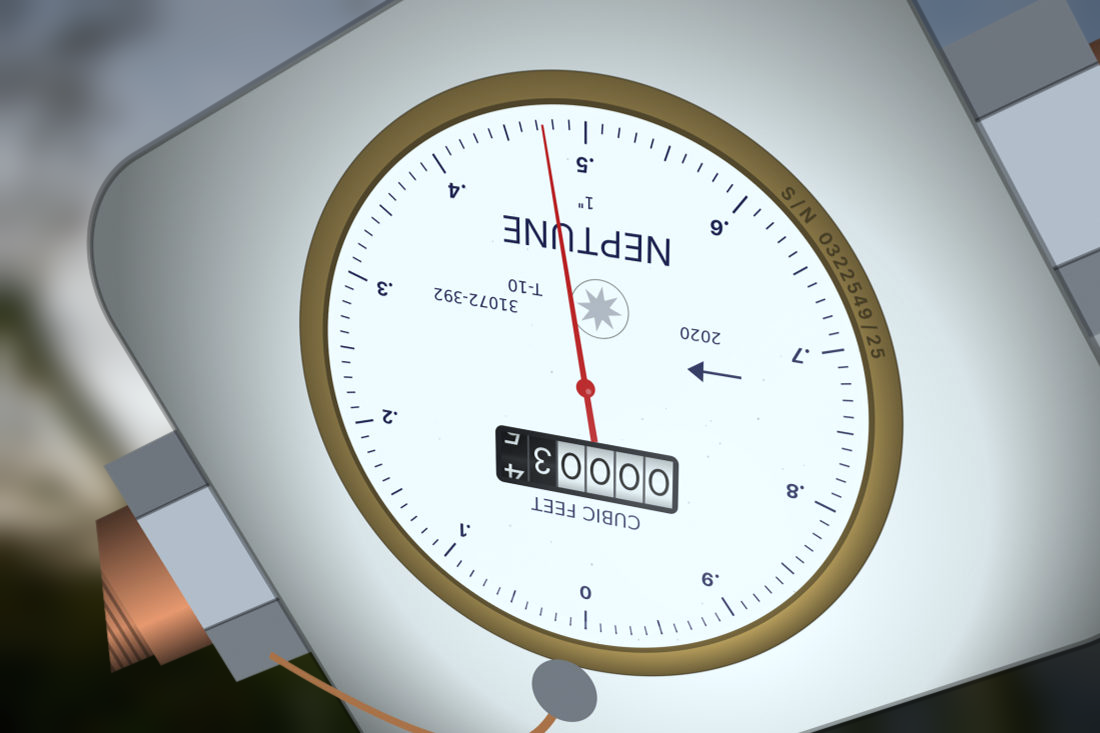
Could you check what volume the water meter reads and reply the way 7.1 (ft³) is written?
34.47 (ft³)
